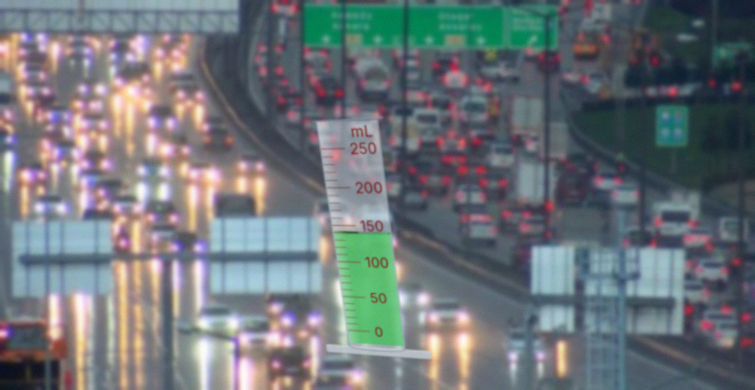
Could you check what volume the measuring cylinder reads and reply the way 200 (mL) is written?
140 (mL)
